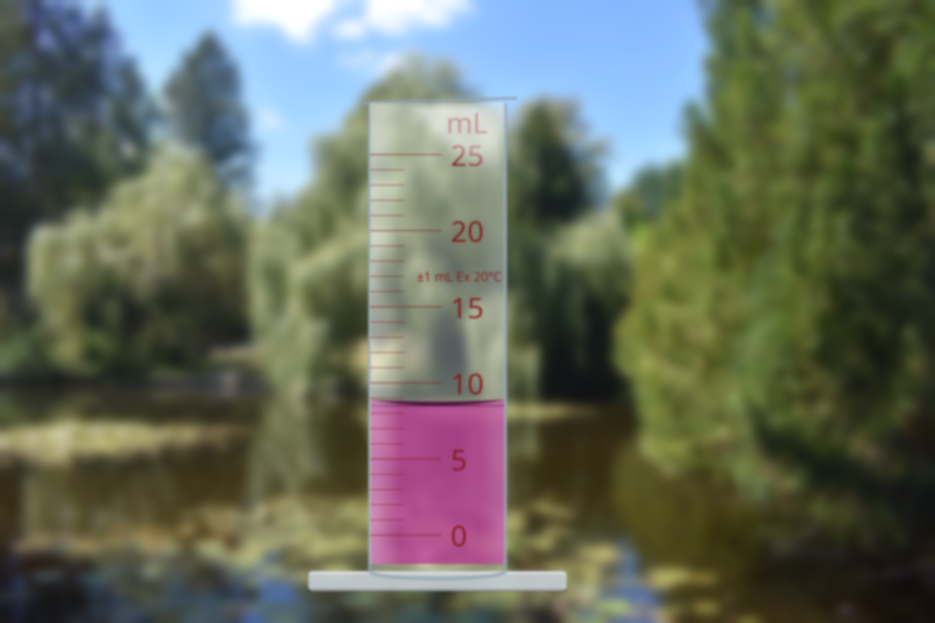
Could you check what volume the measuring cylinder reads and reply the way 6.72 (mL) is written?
8.5 (mL)
